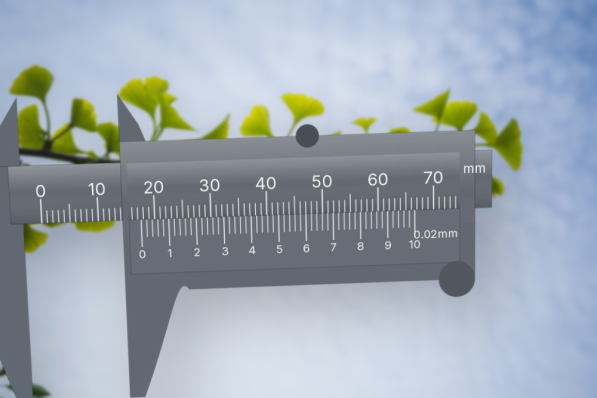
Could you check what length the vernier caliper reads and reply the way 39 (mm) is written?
17.6 (mm)
